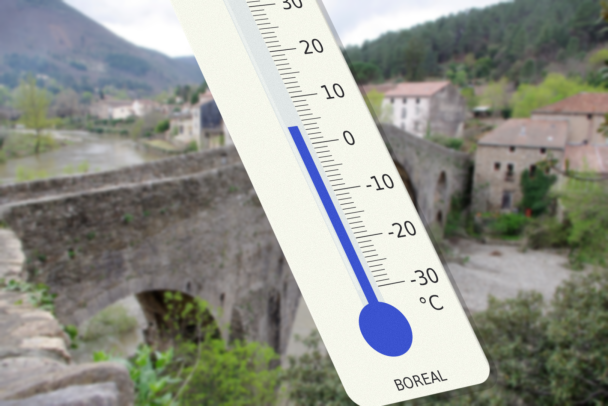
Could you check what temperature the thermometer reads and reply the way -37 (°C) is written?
4 (°C)
